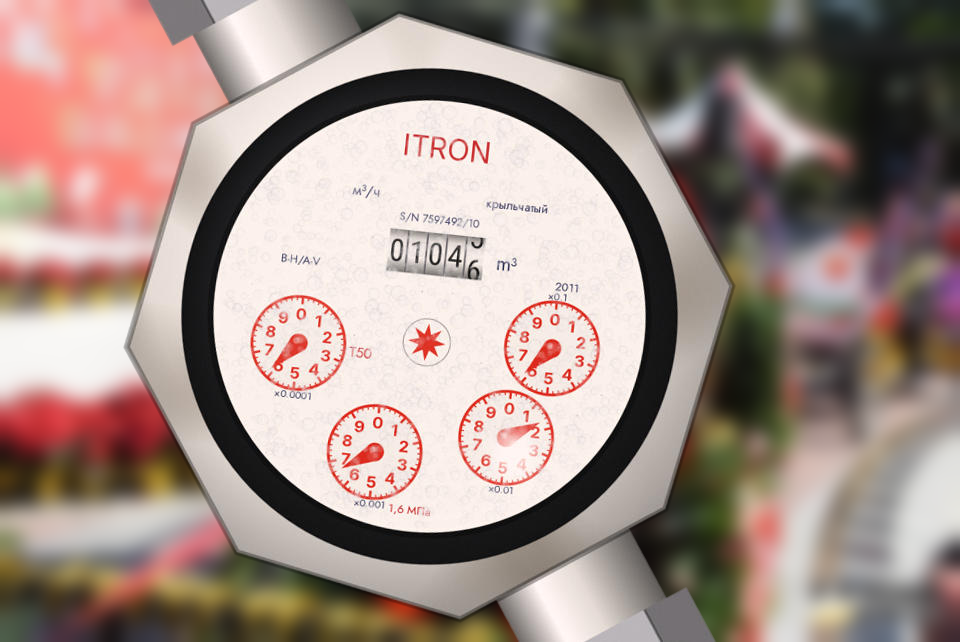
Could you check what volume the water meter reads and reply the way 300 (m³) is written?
1045.6166 (m³)
